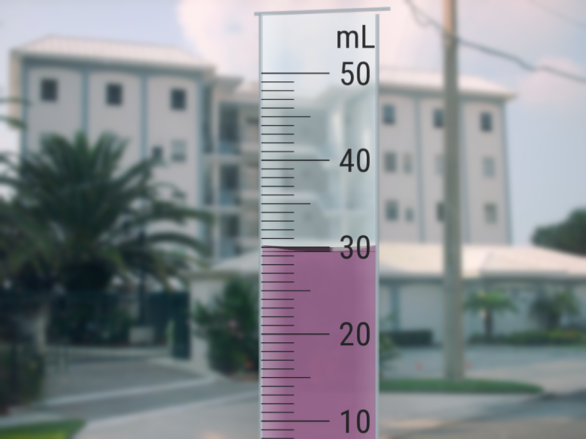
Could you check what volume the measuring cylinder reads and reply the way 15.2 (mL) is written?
29.5 (mL)
